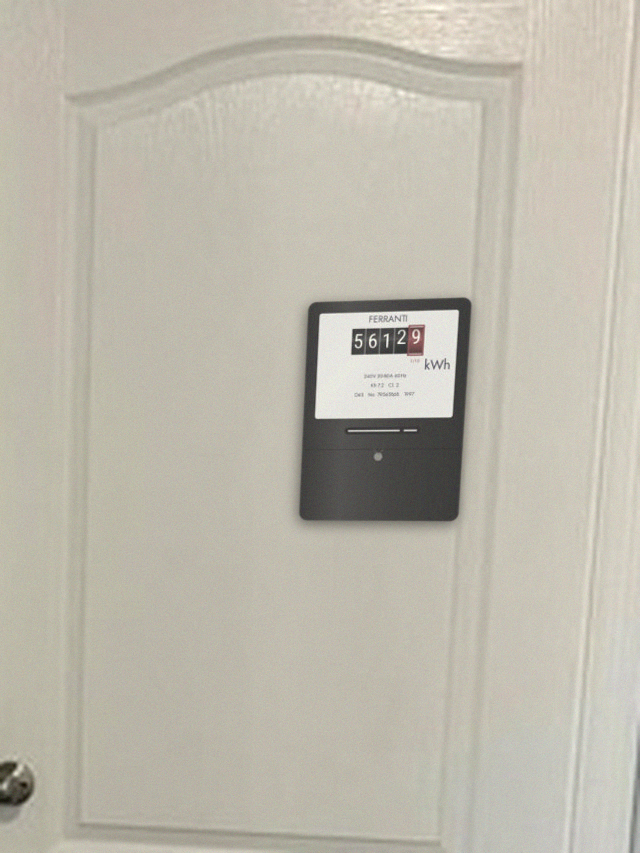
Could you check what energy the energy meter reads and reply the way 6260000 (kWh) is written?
5612.9 (kWh)
